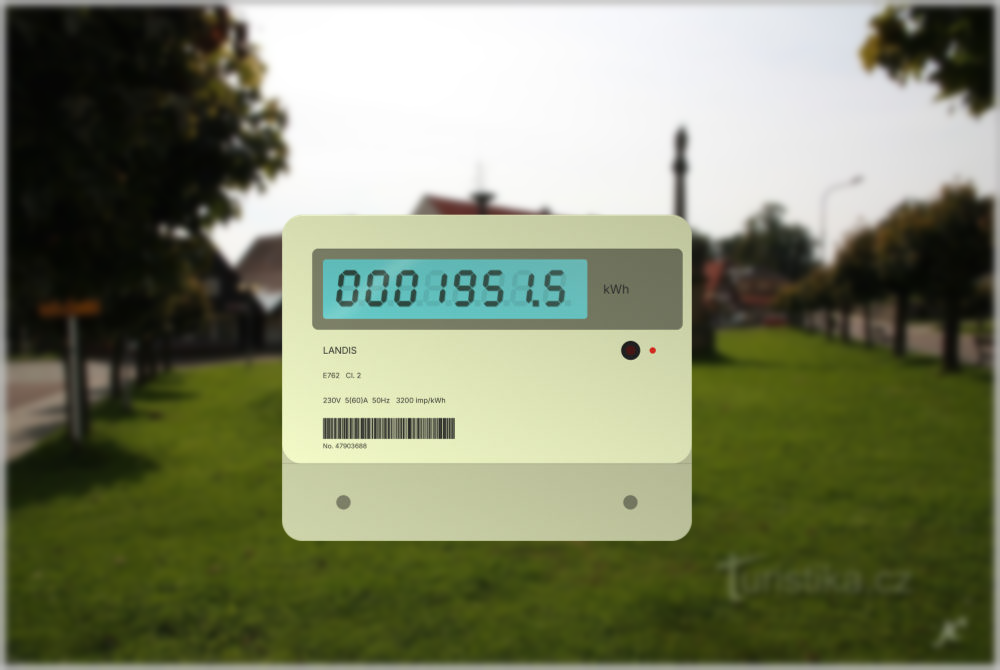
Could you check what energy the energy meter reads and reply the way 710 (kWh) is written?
1951.5 (kWh)
